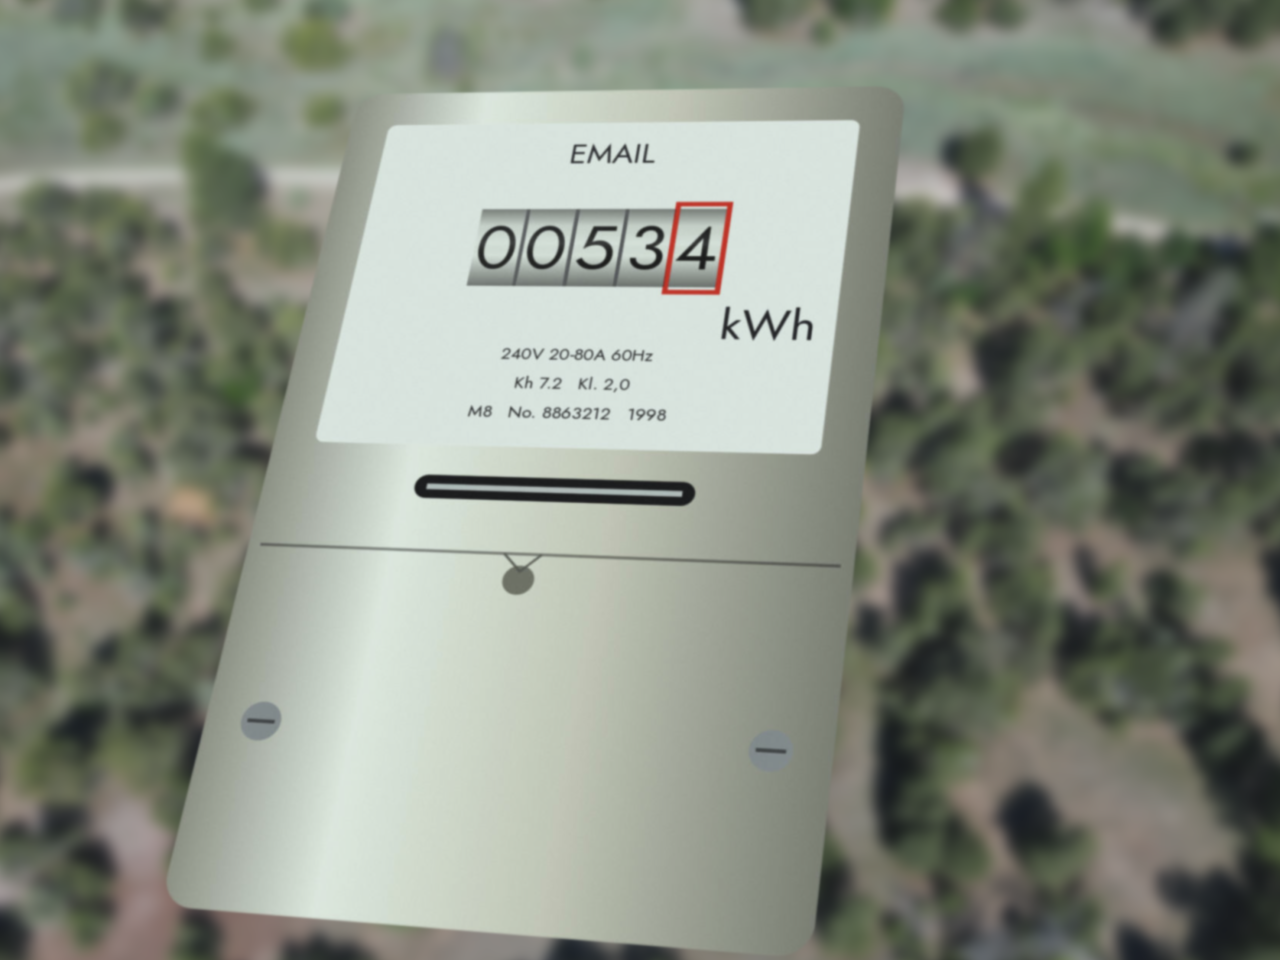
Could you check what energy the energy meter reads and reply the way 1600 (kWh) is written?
53.4 (kWh)
